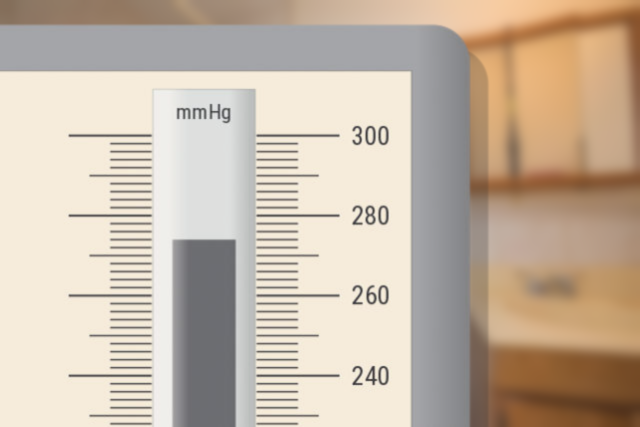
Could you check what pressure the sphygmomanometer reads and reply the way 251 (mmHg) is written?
274 (mmHg)
